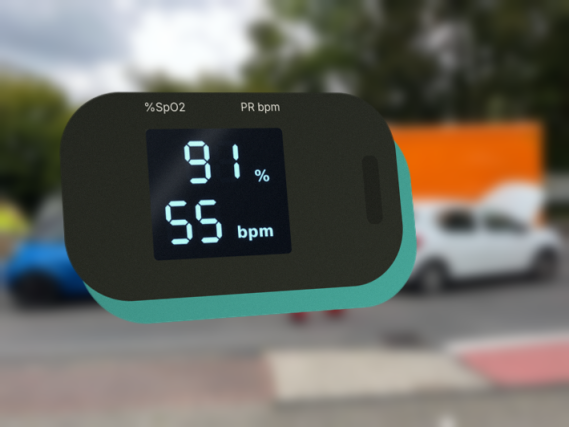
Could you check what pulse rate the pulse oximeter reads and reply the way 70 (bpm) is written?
55 (bpm)
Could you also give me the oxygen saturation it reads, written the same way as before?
91 (%)
